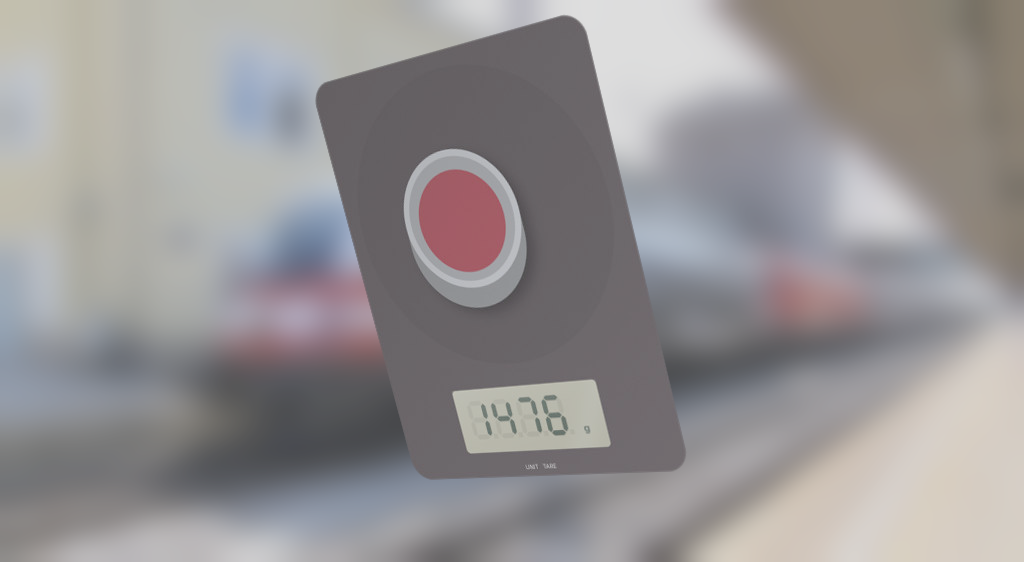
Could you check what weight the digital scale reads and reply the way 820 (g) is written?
1476 (g)
